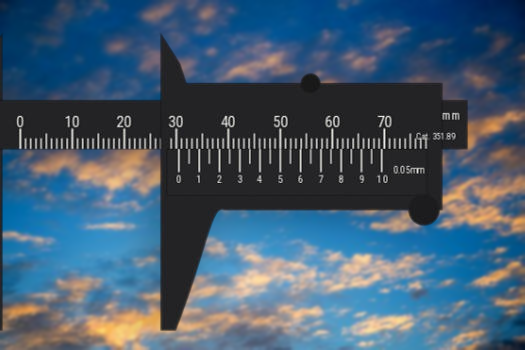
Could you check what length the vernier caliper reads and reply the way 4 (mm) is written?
30.5 (mm)
